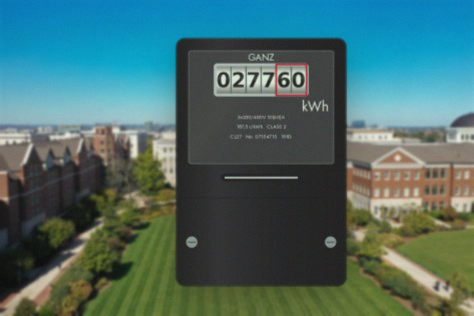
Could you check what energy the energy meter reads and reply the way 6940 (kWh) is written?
277.60 (kWh)
